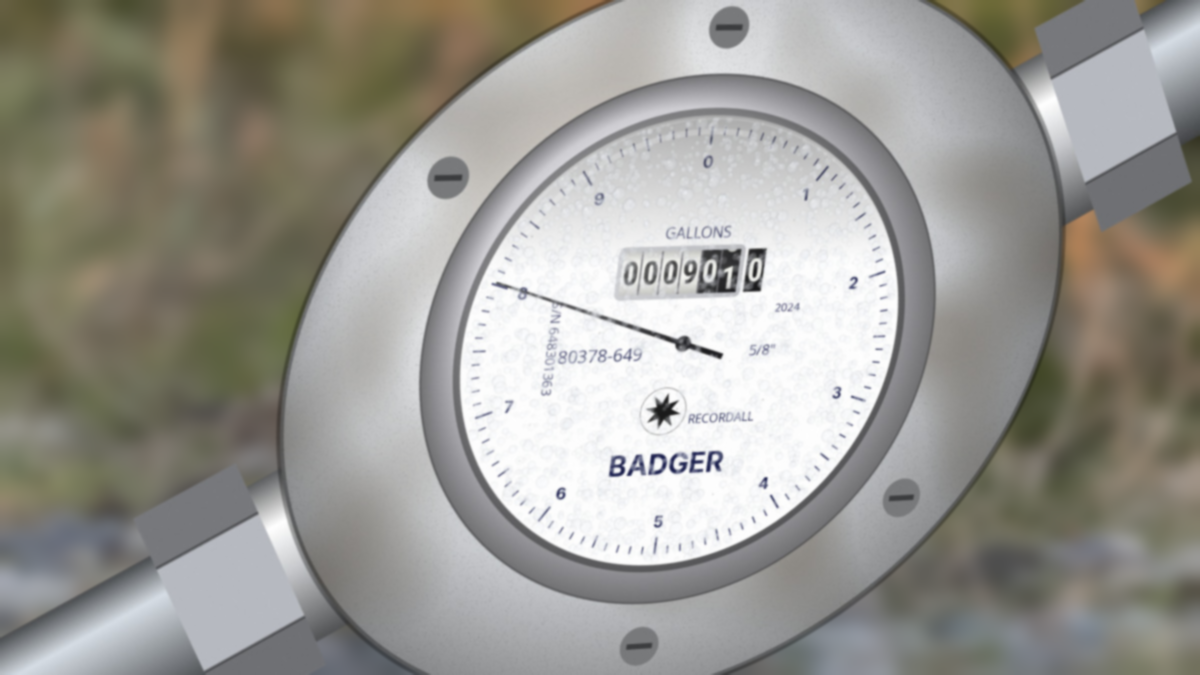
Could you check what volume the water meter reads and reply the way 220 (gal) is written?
9008.0 (gal)
